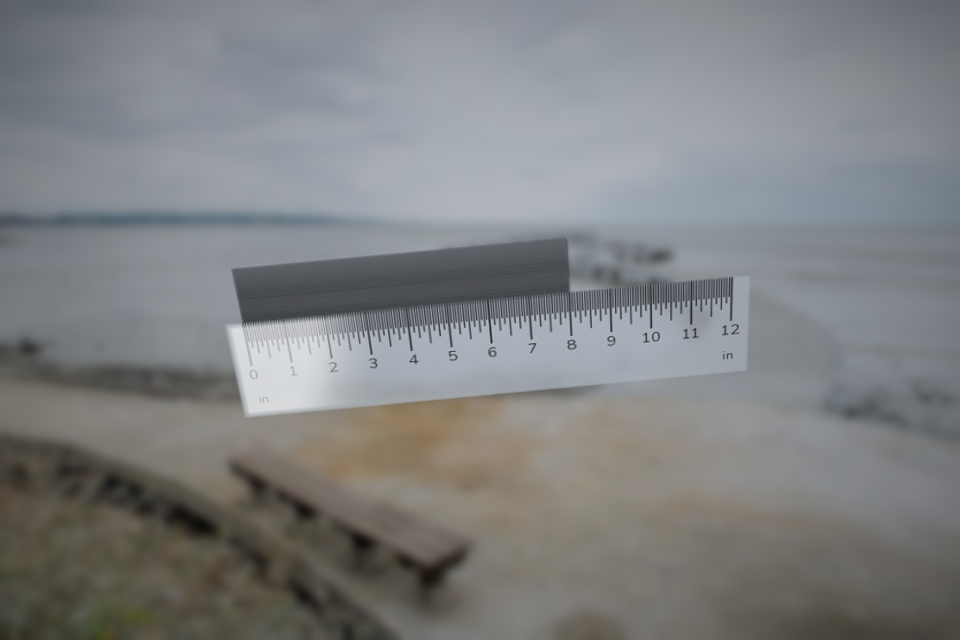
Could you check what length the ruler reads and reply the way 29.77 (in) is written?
8 (in)
